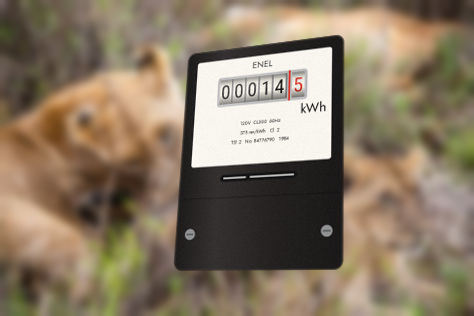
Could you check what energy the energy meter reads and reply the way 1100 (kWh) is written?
14.5 (kWh)
